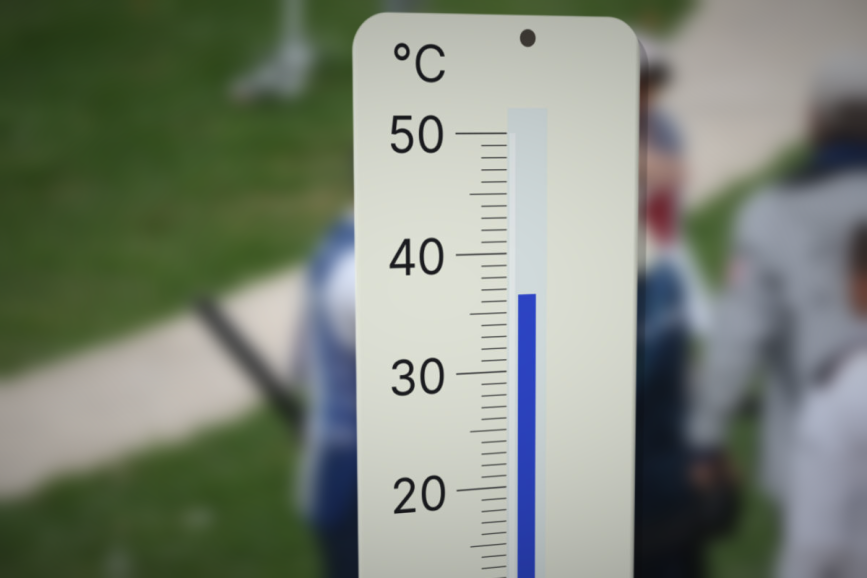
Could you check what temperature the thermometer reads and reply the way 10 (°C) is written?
36.5 (°C)
